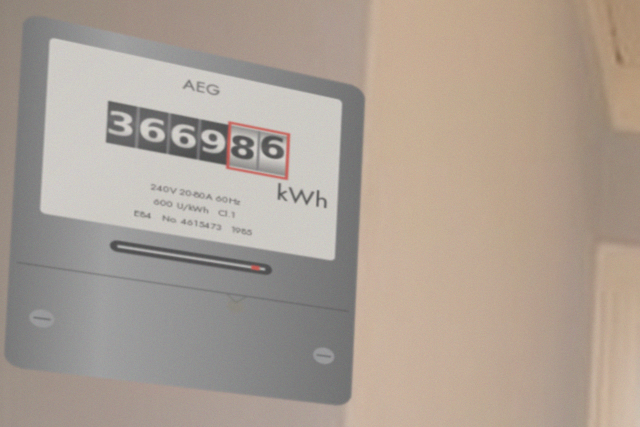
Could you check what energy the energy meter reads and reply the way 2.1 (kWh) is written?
3669.86 (kWh)
